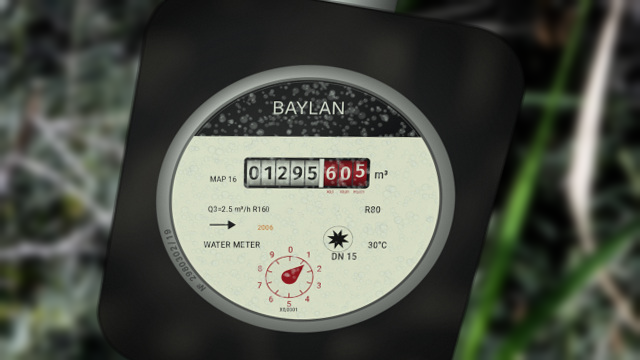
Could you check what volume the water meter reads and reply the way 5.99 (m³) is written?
1295.6051 (m³)
